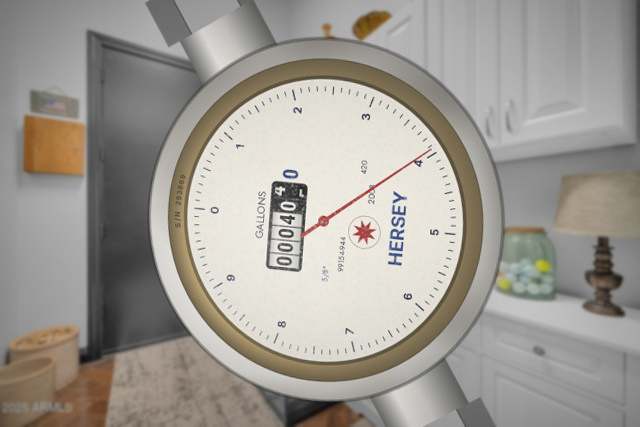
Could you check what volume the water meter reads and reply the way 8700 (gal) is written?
4043.9 (gal)
